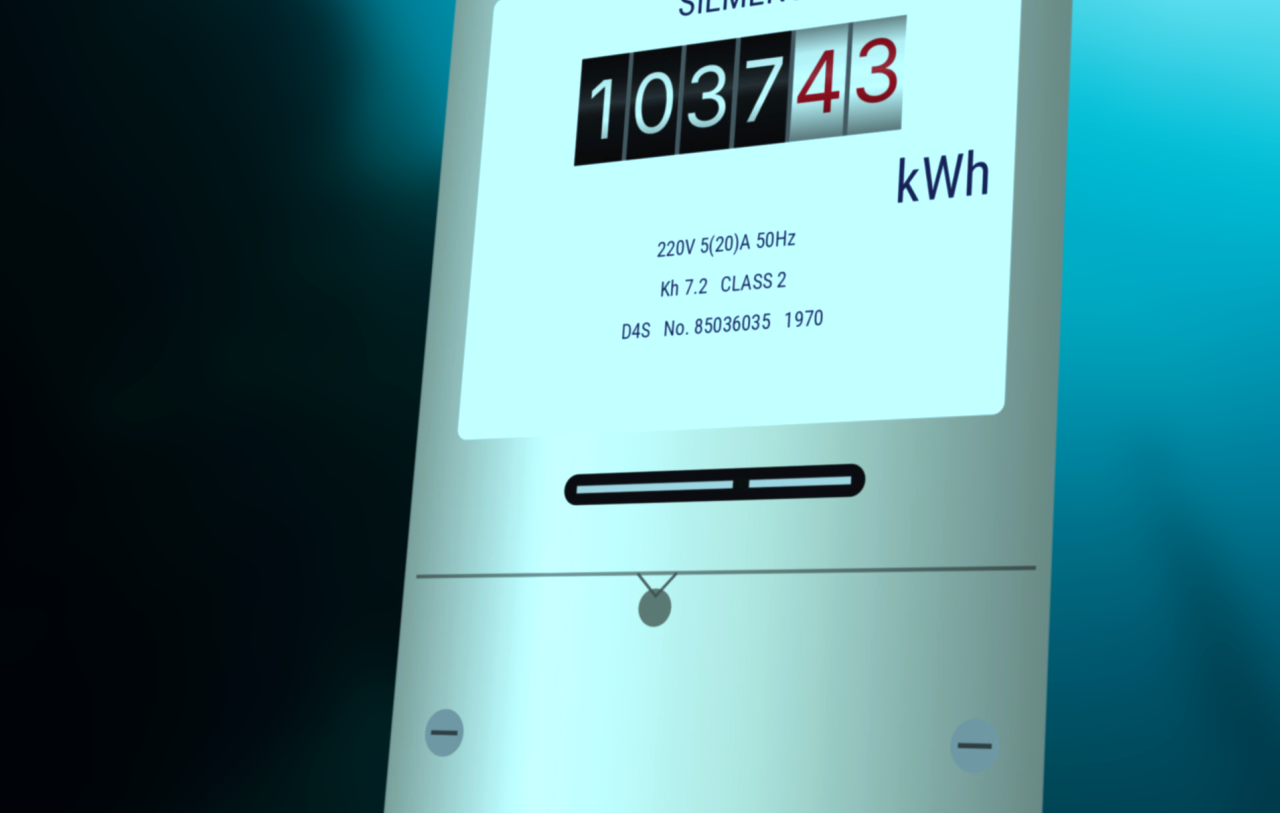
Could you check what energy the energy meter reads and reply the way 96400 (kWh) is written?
1037.43 (kWh)
